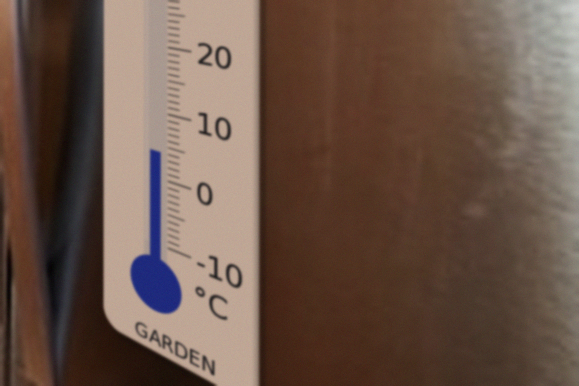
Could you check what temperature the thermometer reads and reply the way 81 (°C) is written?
4 (°C)
